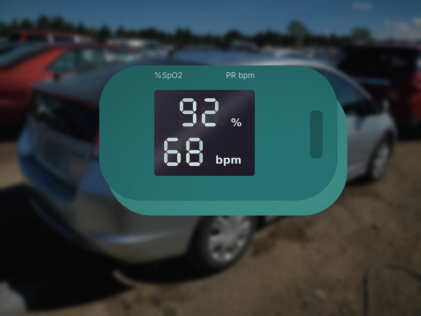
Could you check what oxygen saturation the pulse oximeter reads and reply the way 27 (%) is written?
92 (%)
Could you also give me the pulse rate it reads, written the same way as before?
68 (bpm)
